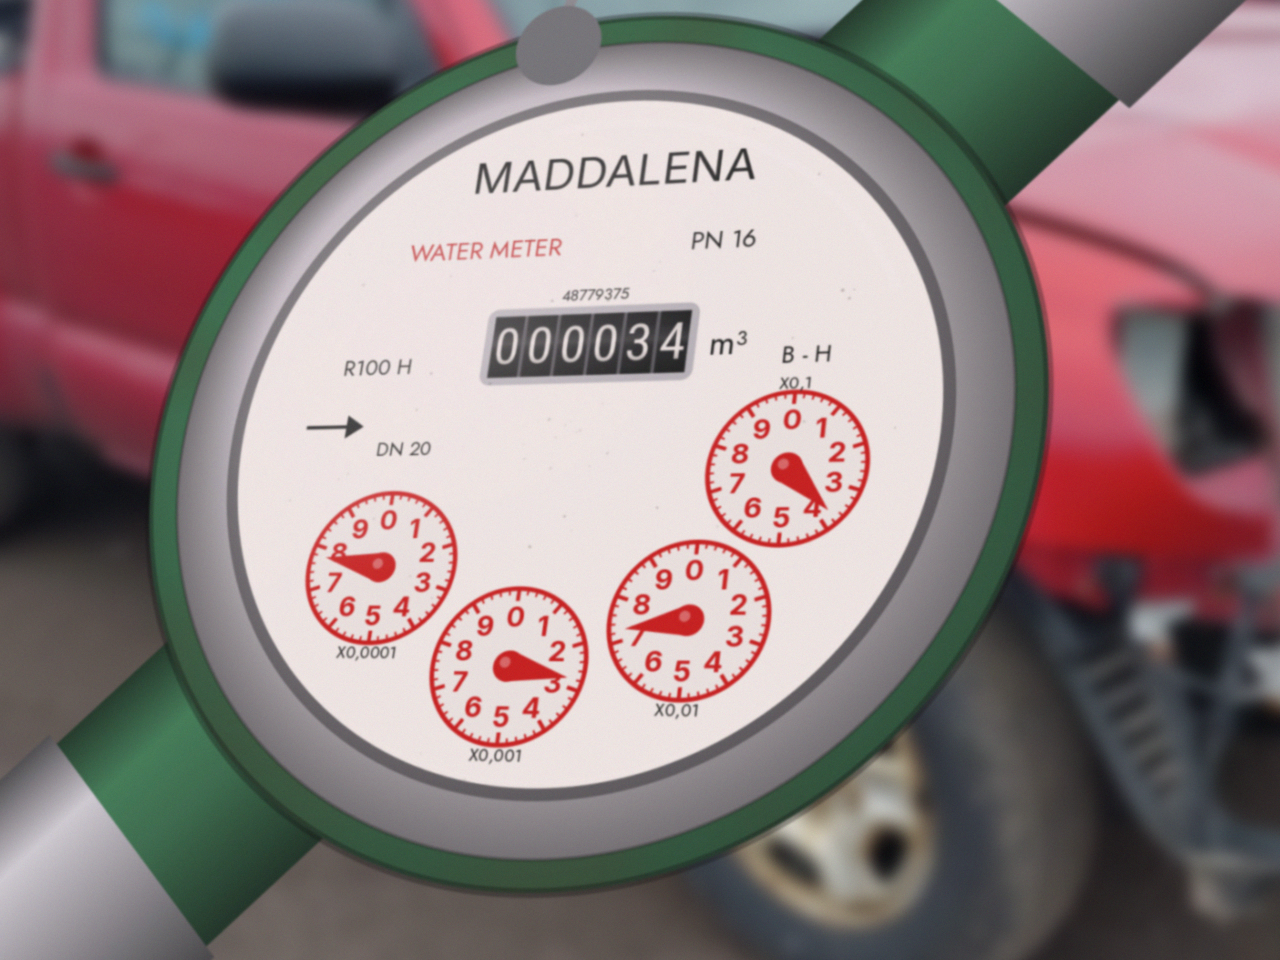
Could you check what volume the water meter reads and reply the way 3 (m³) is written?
34.3727 (m³)
